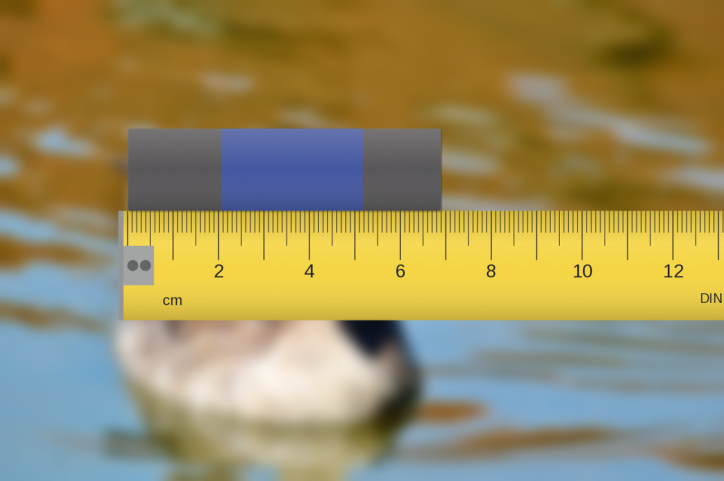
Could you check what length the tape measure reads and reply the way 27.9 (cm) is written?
6.9 (cm)
